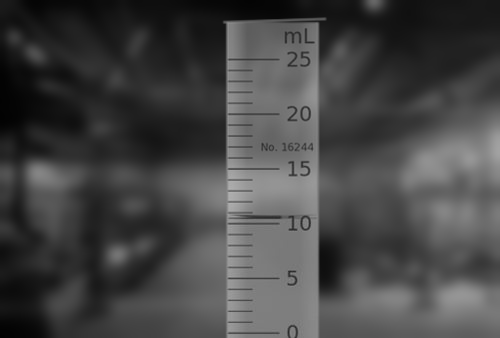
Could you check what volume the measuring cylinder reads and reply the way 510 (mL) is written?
10.5 (mL)
